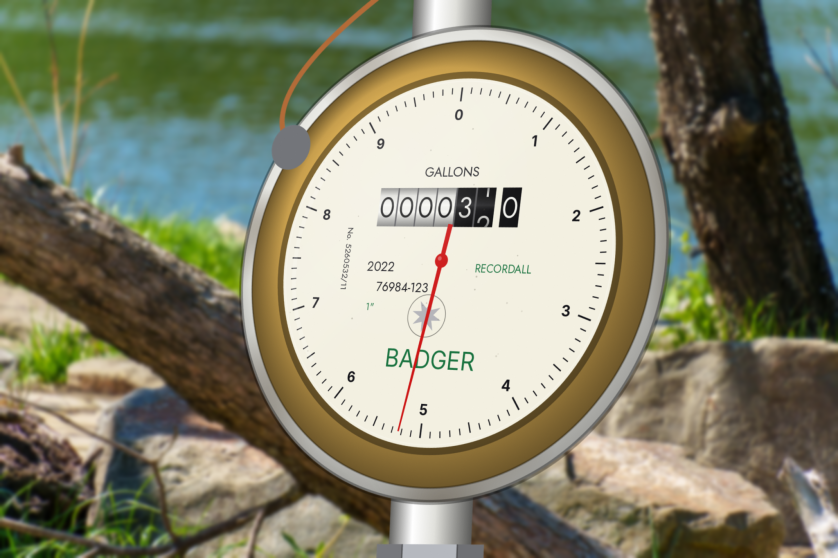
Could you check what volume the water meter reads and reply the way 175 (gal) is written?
315.2 (gal)
